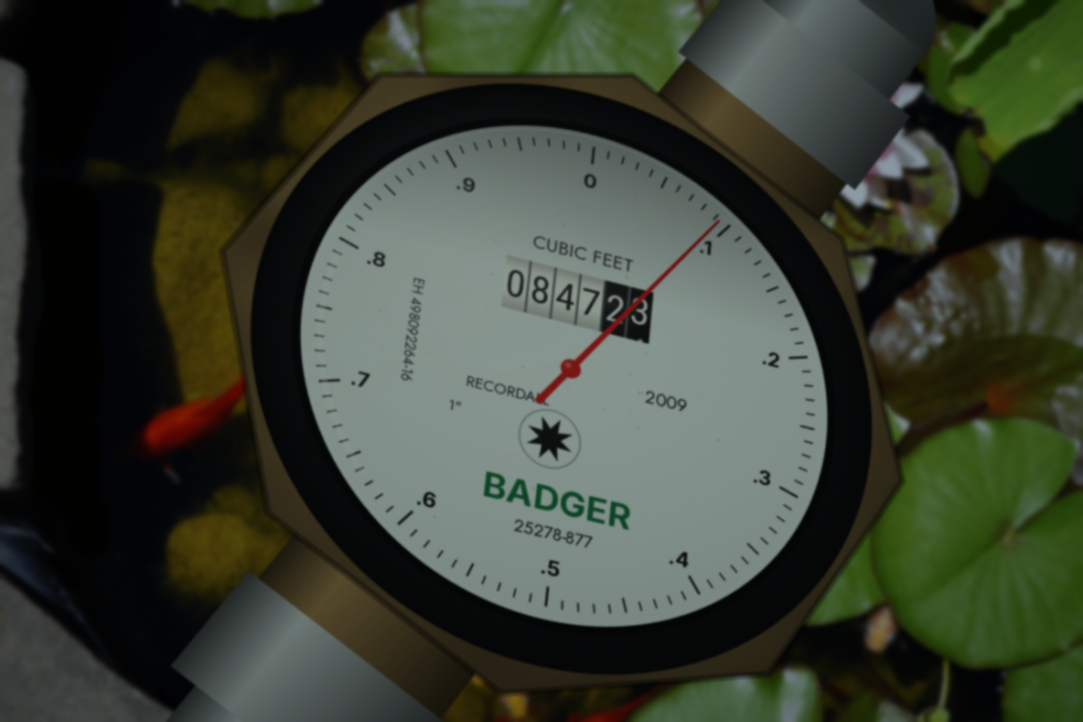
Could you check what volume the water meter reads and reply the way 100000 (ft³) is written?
84723.09 (ft³)
